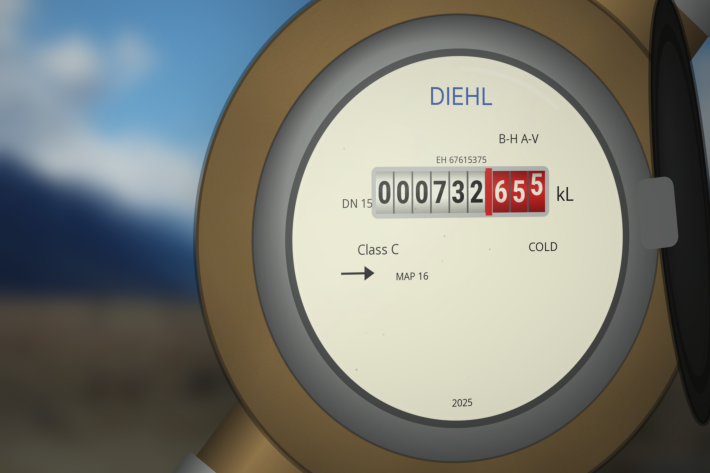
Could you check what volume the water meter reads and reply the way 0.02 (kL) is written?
732.655 (kL)
